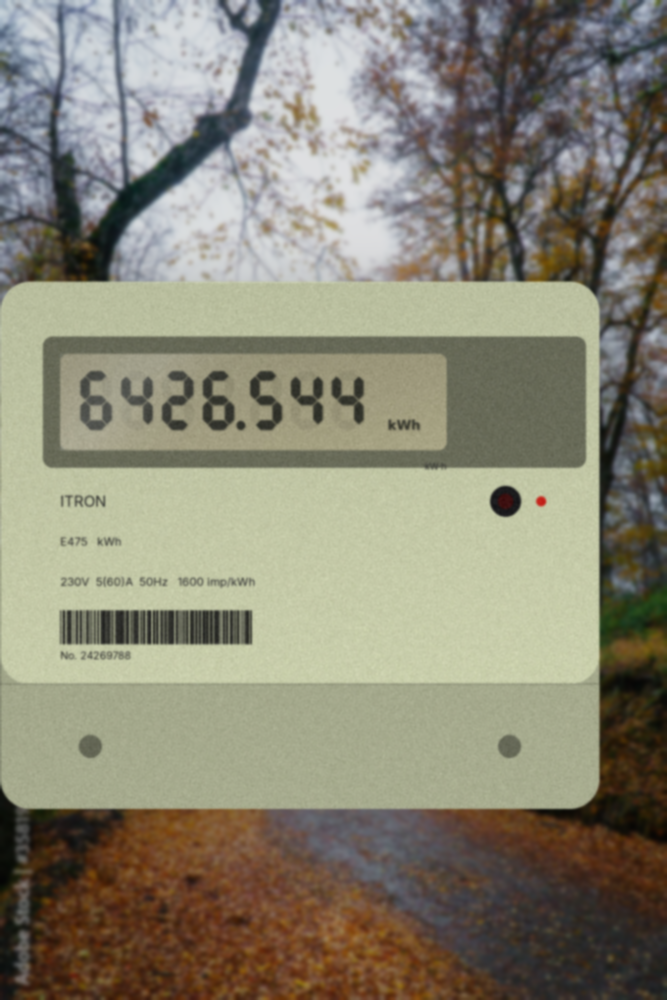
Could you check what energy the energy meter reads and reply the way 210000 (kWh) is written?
6426.544 (kWh)
